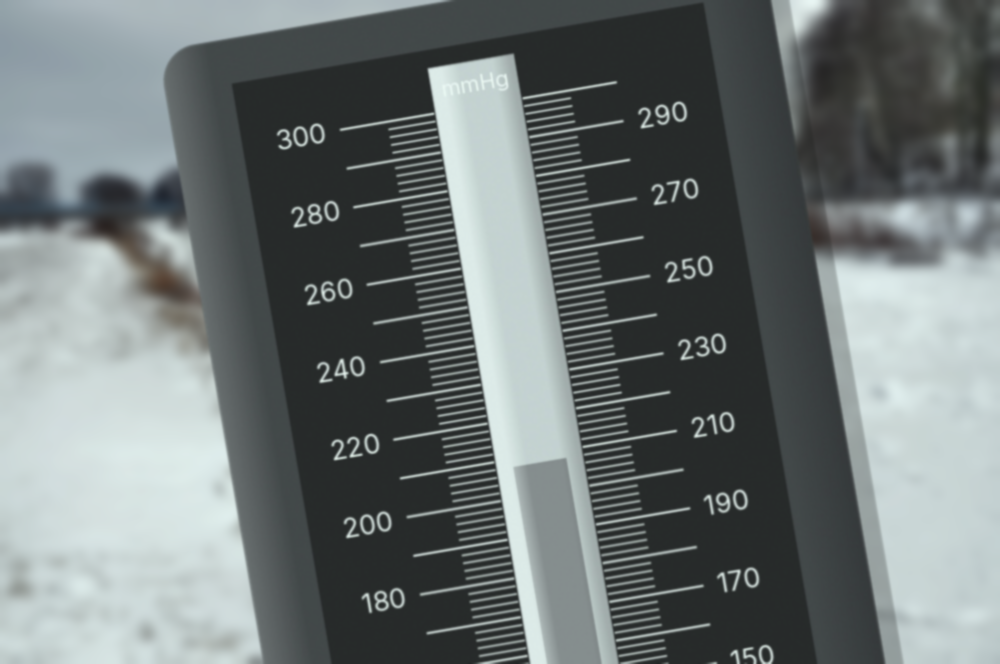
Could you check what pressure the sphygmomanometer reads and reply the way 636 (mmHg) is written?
208 (mmHg)
